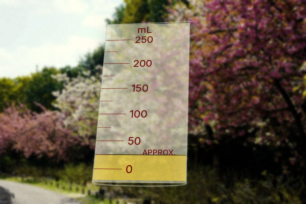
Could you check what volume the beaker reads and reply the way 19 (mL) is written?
25 (mL)
